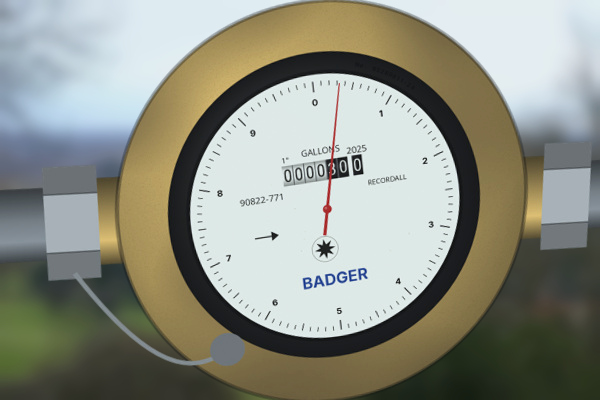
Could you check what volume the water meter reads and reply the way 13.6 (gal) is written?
300.3 (gal)
